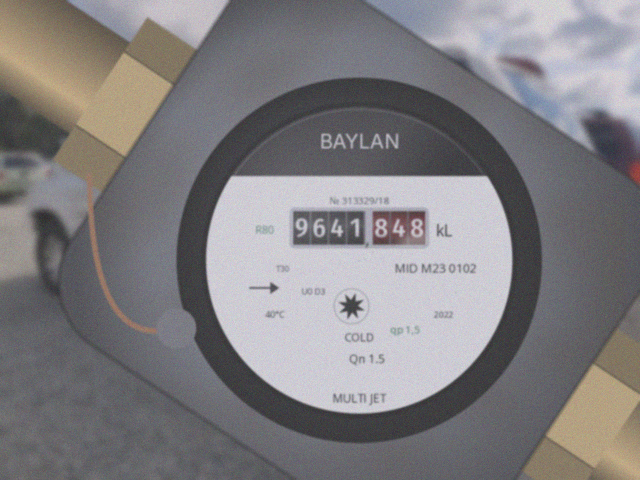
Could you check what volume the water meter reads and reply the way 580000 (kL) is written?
9641.848 (kL)
